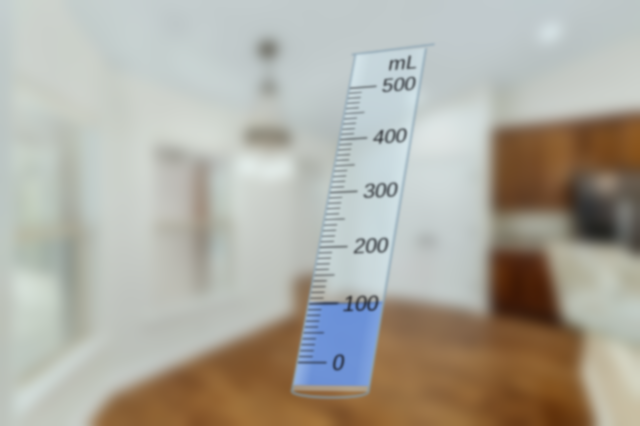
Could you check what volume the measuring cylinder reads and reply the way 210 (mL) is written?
100 (mL)
